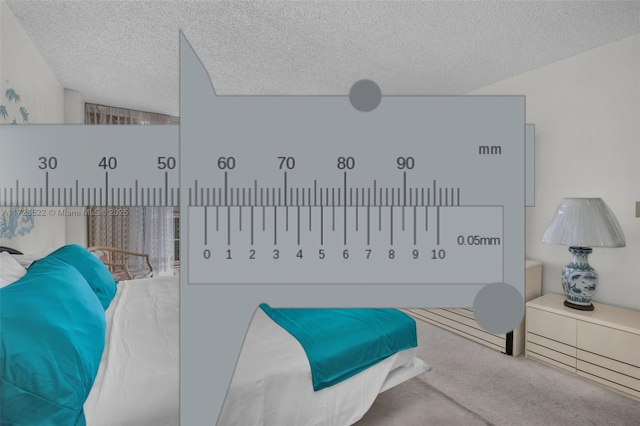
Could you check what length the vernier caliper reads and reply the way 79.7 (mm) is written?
56.6 (mm)
